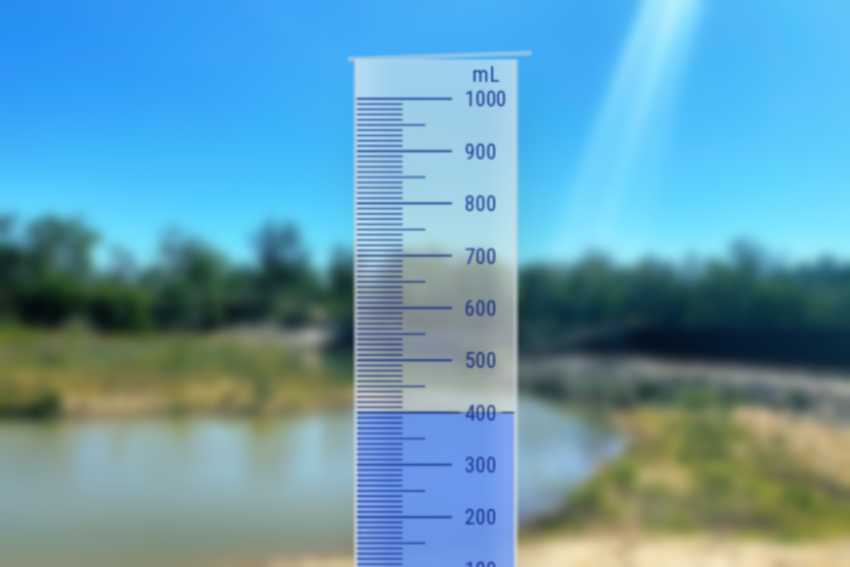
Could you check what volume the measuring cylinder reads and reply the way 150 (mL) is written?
400 (mL)
